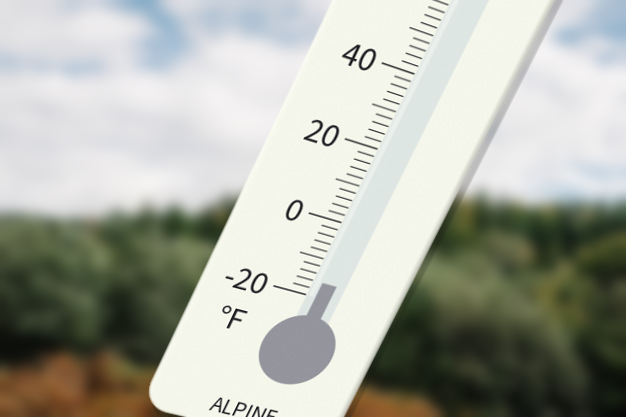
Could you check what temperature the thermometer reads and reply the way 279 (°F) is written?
-16 (°F)
